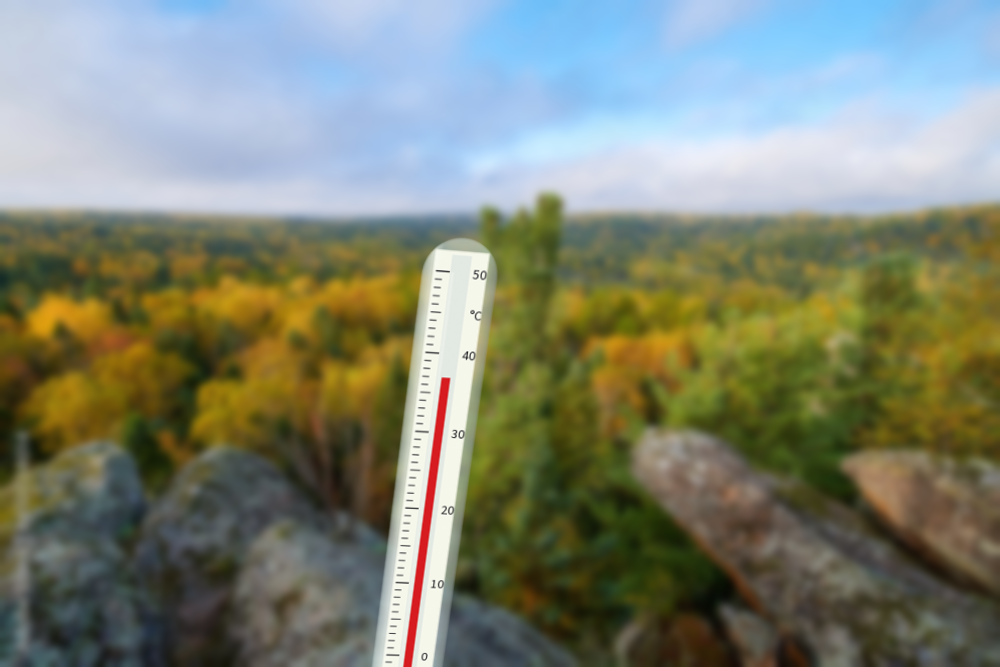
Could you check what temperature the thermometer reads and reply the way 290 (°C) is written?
37 (°C)
